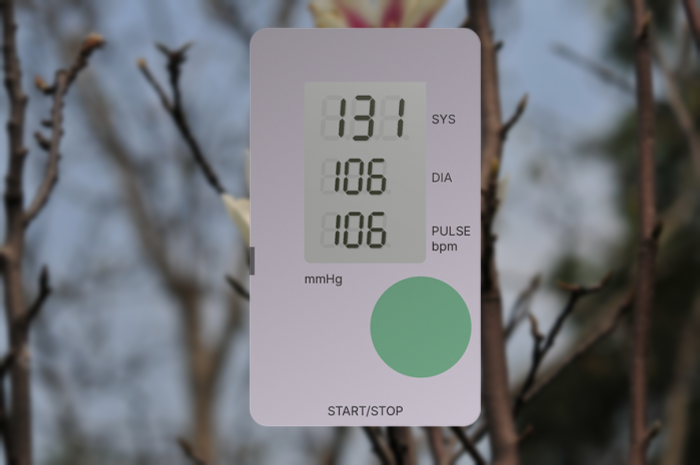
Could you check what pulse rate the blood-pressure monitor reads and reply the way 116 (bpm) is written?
106 (bpm)
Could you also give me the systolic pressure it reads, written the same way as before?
131 (mmHg)
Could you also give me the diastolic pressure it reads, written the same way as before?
106 (mmHg)
